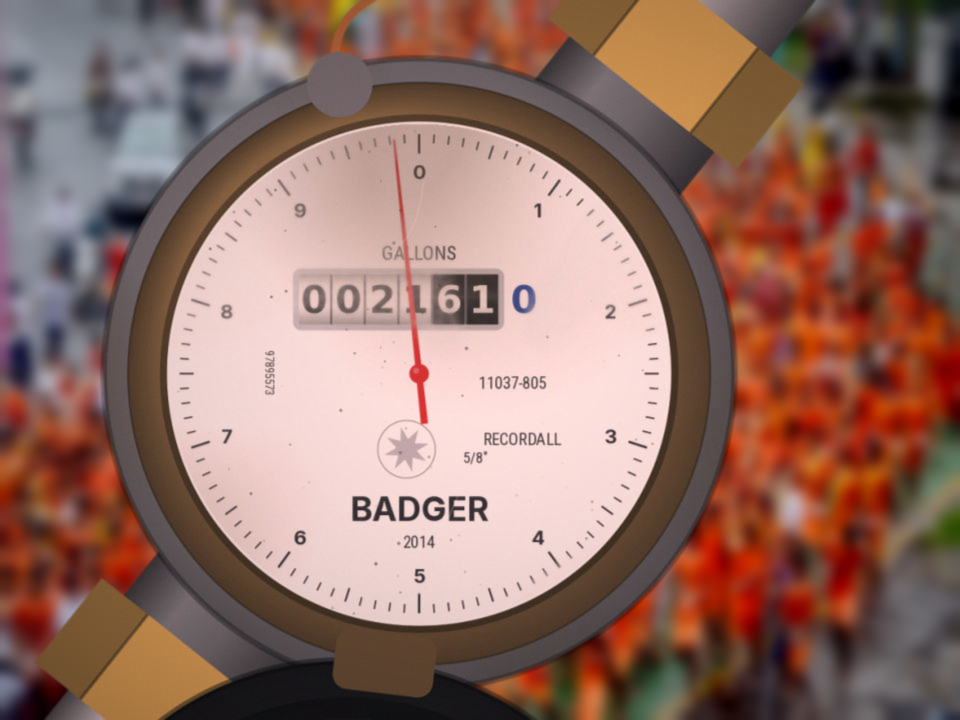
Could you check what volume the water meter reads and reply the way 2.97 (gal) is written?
21609.8 (gal)
